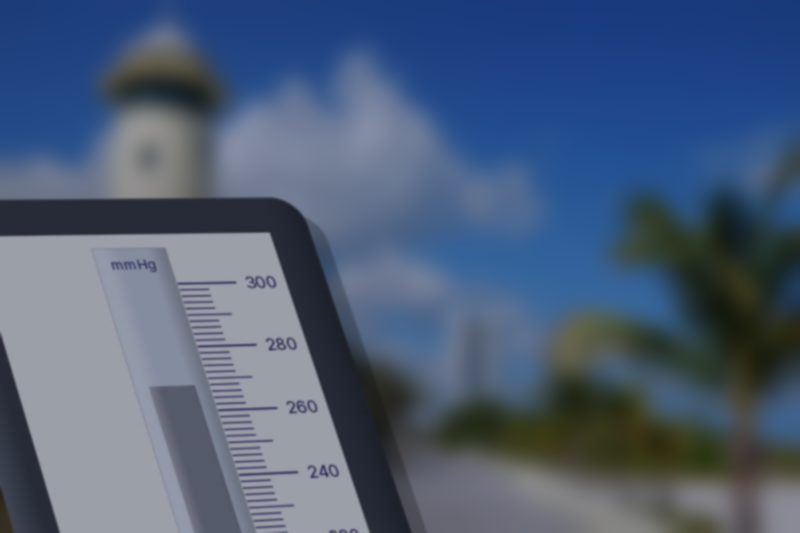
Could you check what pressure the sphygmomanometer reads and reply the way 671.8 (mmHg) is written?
268 (mmHg)
